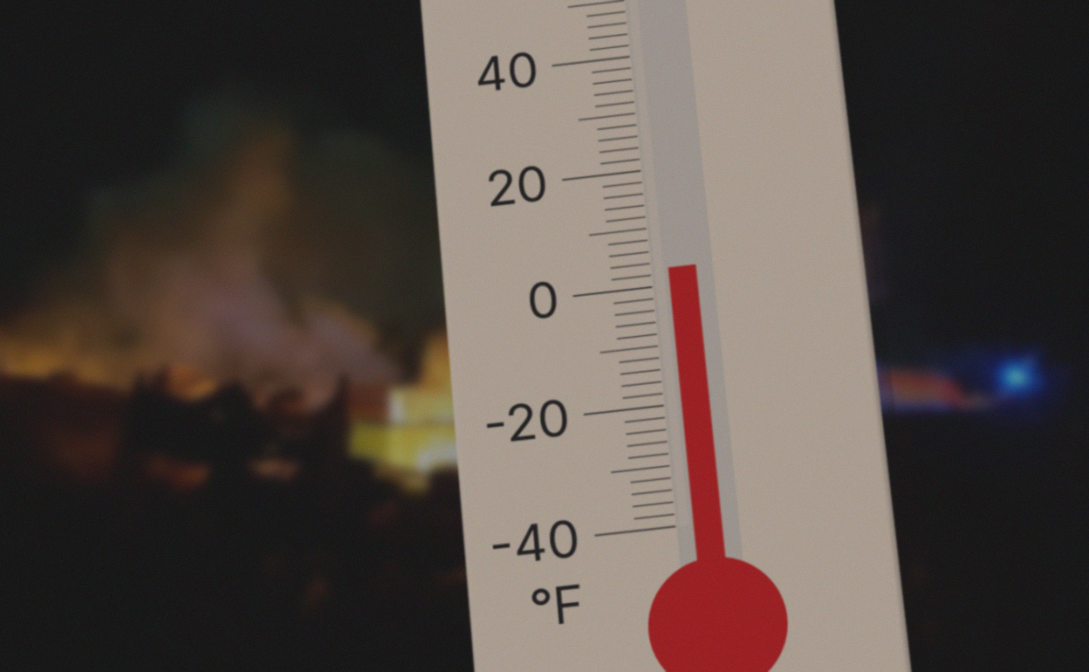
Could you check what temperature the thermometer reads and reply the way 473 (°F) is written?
3 (°F)
